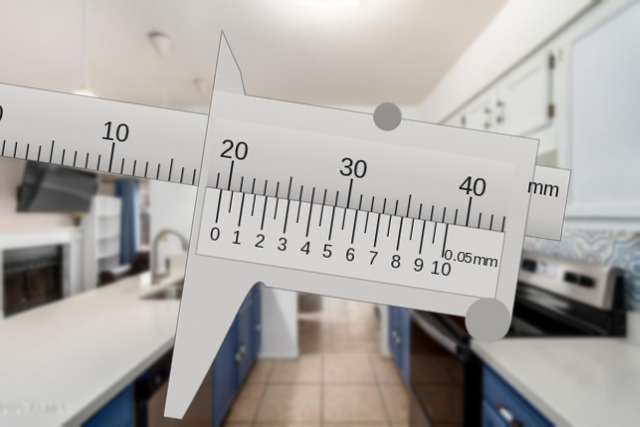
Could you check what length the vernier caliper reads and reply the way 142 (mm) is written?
19.4 (mm)
